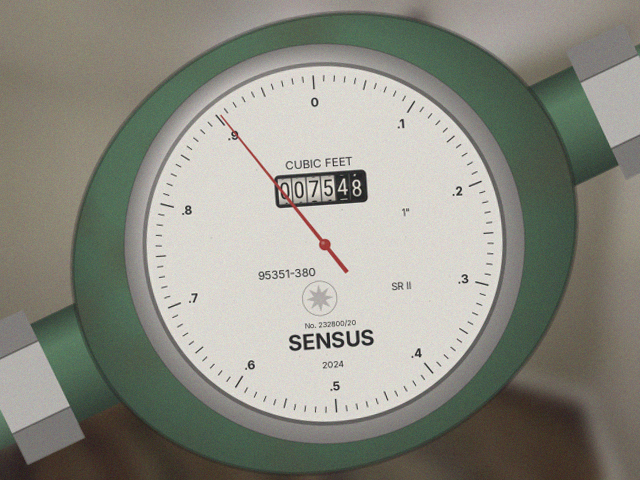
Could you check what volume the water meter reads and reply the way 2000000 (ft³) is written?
7547.90 (ft³)
